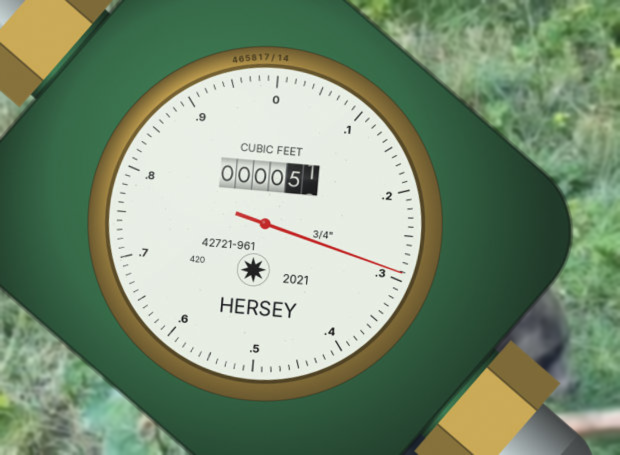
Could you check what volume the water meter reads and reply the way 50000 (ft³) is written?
51.29 (ft³)
